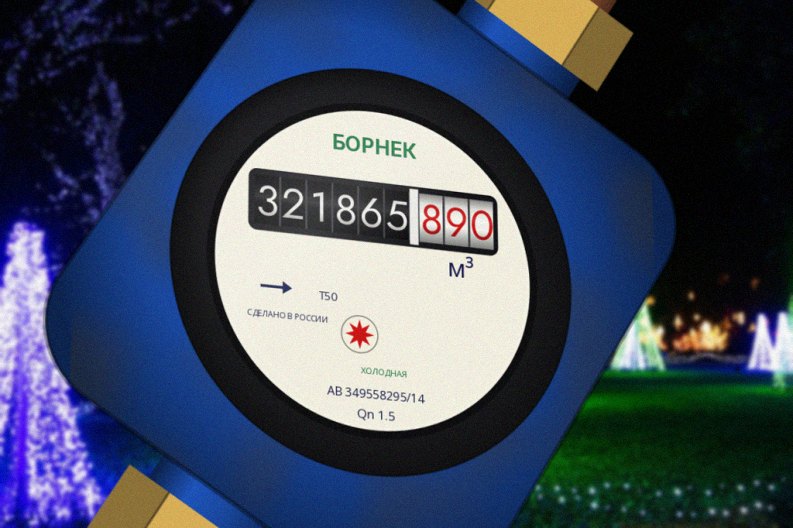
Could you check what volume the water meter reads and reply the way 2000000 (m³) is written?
321865.890 (m³)
